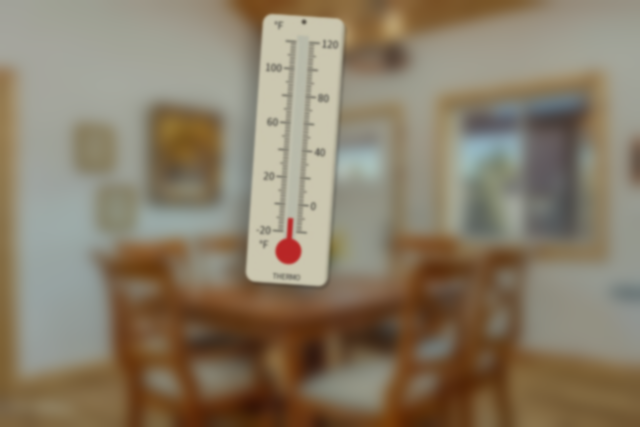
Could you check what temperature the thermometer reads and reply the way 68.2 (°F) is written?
-10 (°F)
